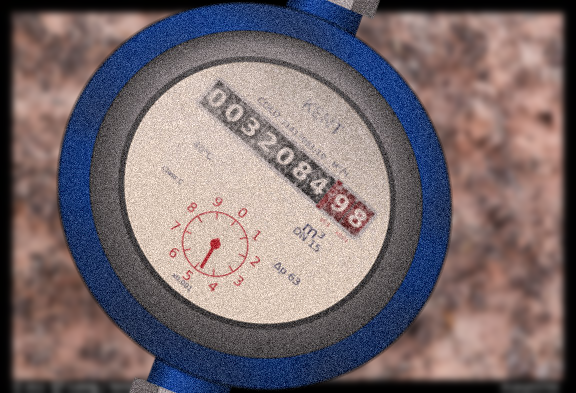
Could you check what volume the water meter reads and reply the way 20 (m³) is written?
32084.984 (m³)
